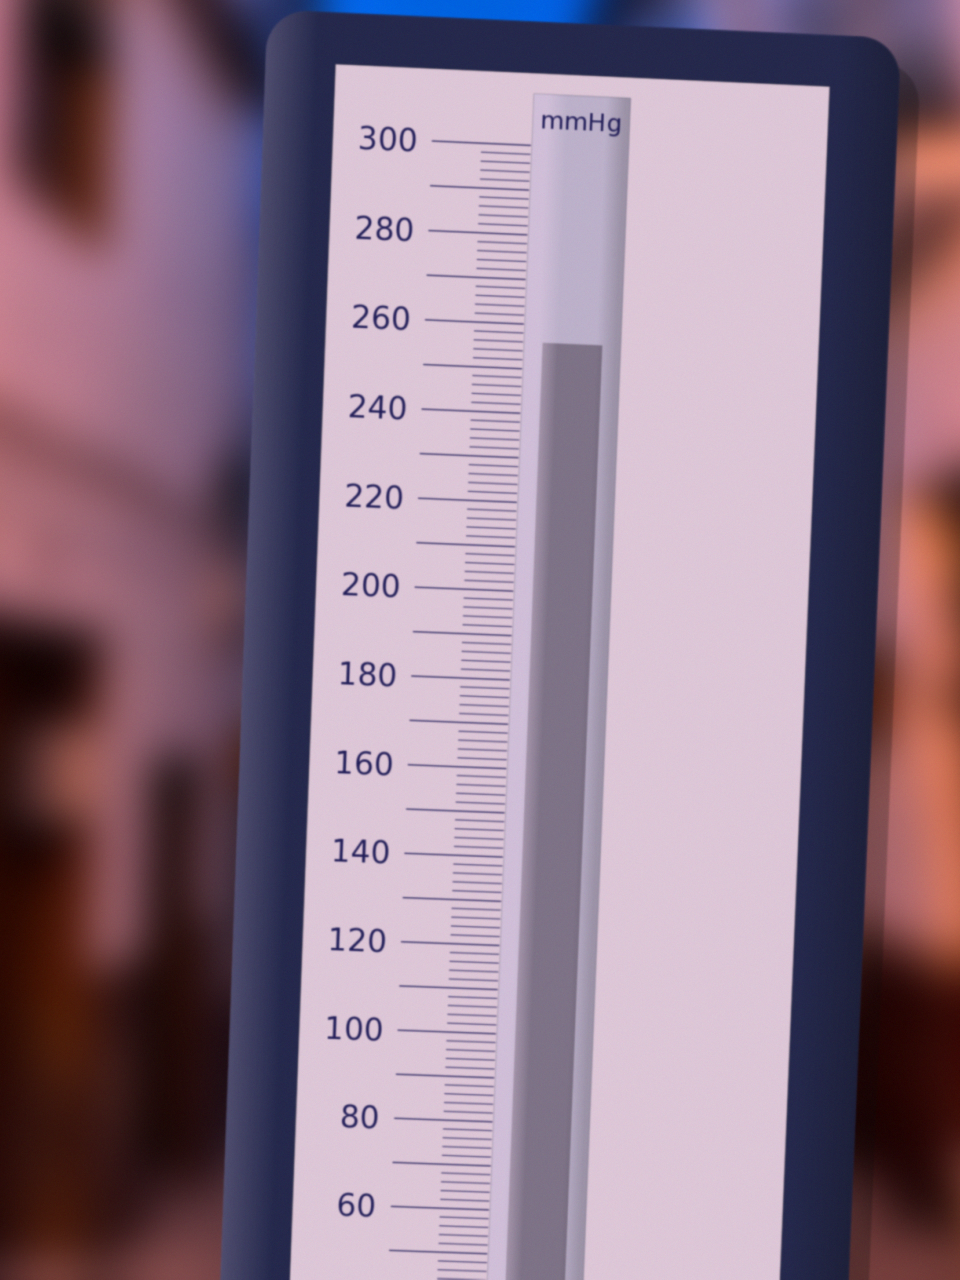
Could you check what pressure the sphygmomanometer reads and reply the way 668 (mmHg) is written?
256 (mmHg)
